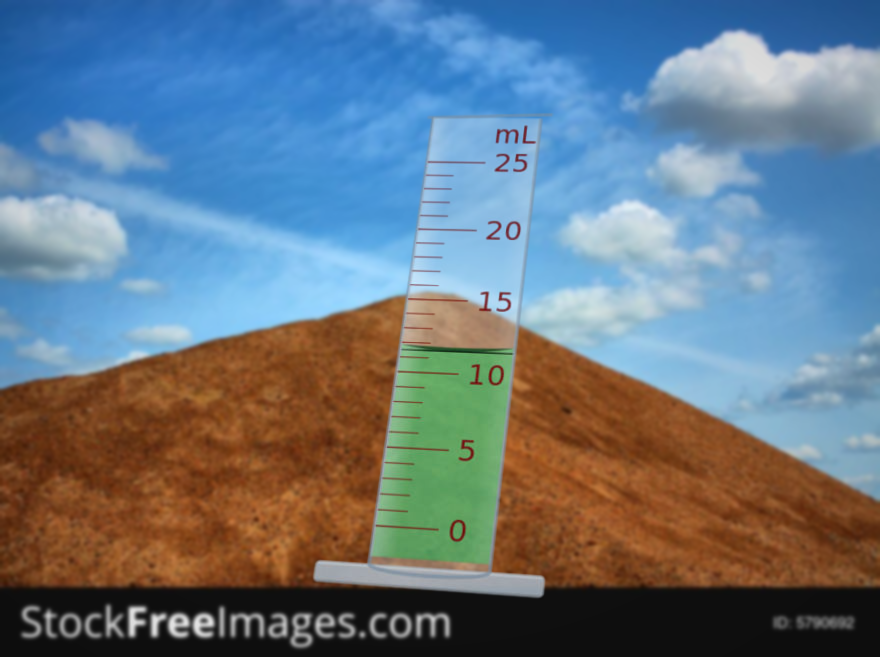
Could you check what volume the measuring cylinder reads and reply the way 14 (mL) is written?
11.5 (mL)
